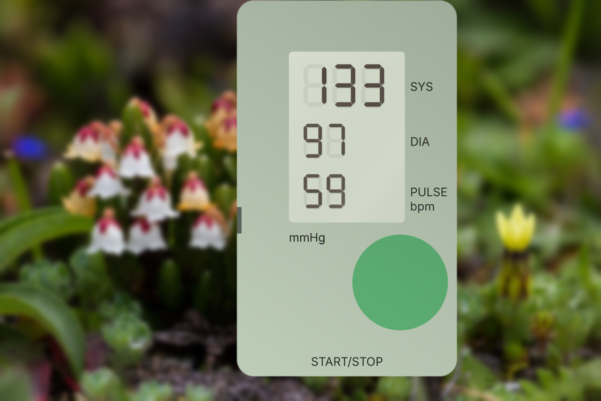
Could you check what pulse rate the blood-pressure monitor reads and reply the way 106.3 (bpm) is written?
59 (bpm)
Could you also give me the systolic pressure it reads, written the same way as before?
133 (mmHg)
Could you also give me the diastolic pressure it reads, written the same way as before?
97 (mmHg)
